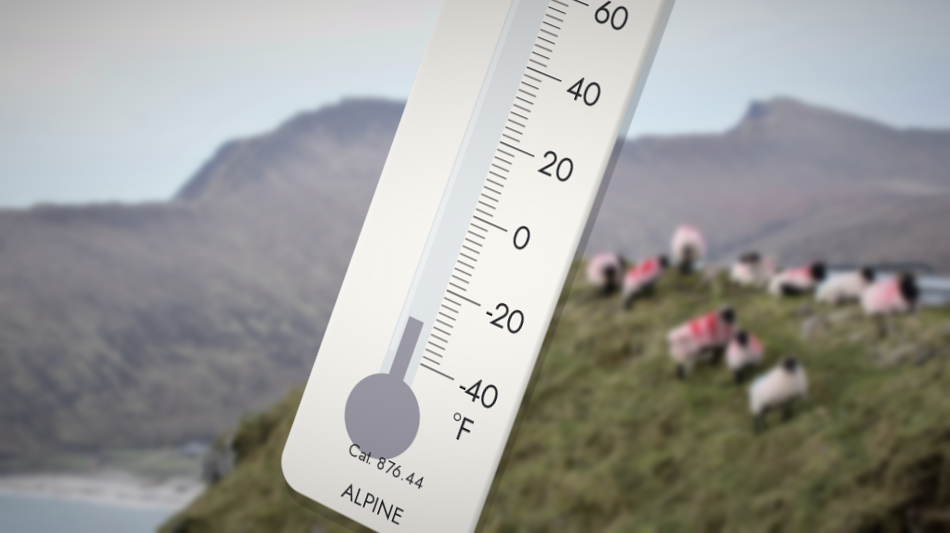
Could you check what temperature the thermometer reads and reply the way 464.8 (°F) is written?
-30 (°F)
